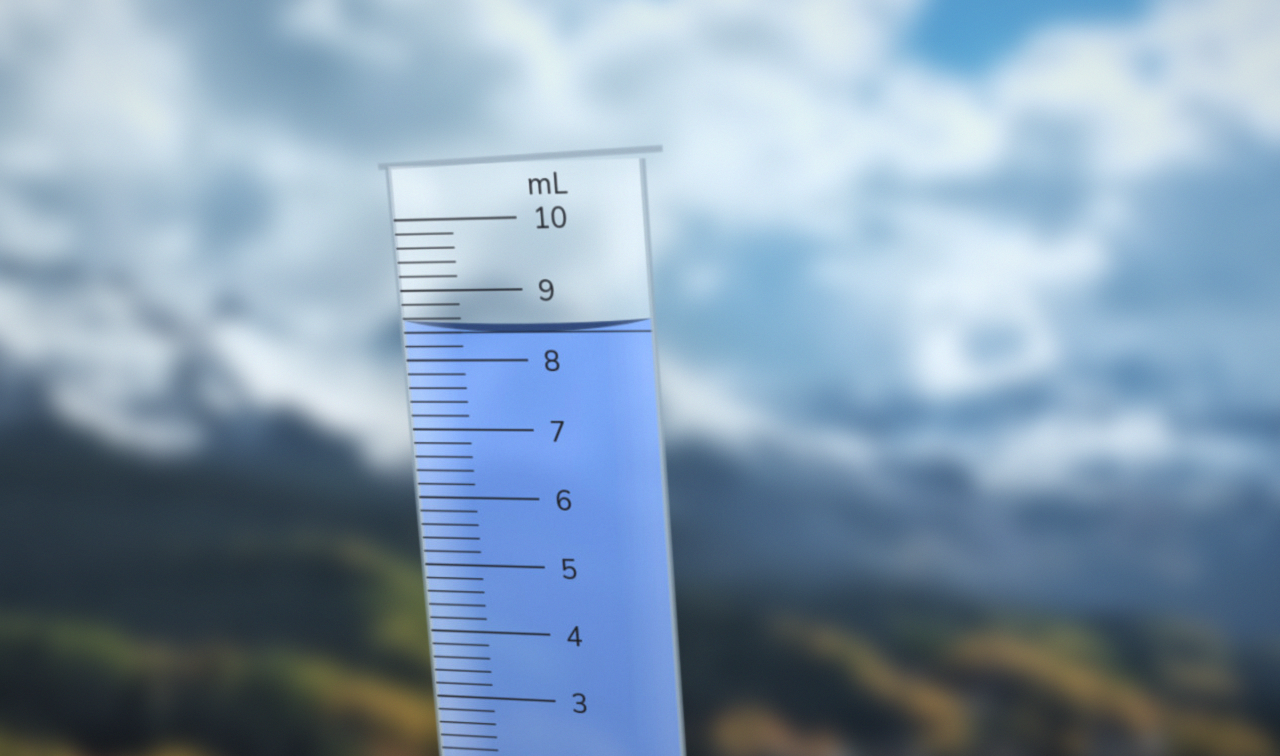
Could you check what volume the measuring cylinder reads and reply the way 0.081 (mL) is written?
8.4 (mL)
